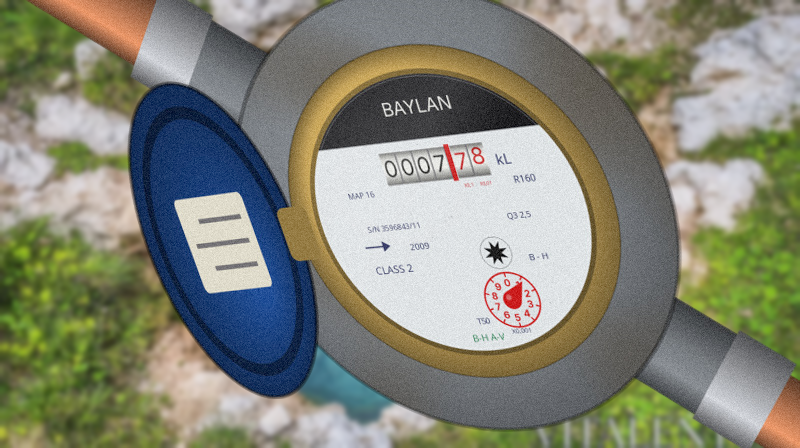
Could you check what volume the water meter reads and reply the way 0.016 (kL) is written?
7.781 (kL)
